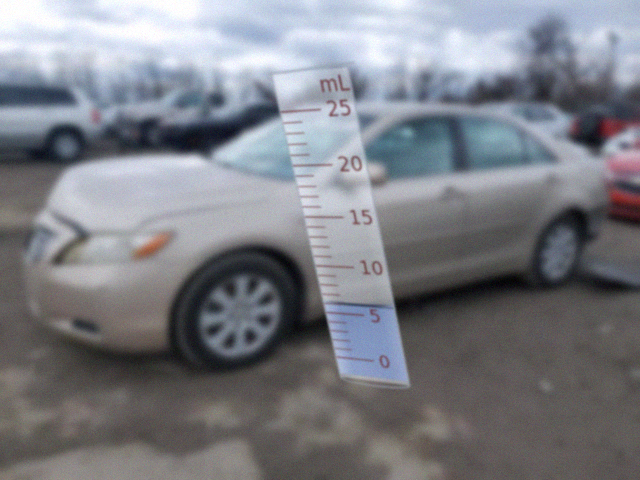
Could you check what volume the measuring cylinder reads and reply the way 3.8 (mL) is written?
6 (mL)
